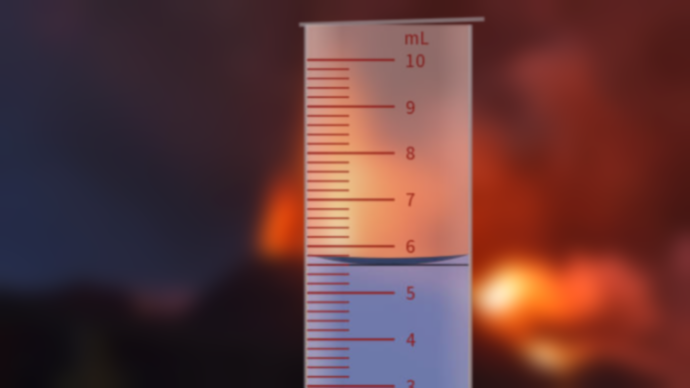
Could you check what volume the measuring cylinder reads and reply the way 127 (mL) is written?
5.6 (mL)
